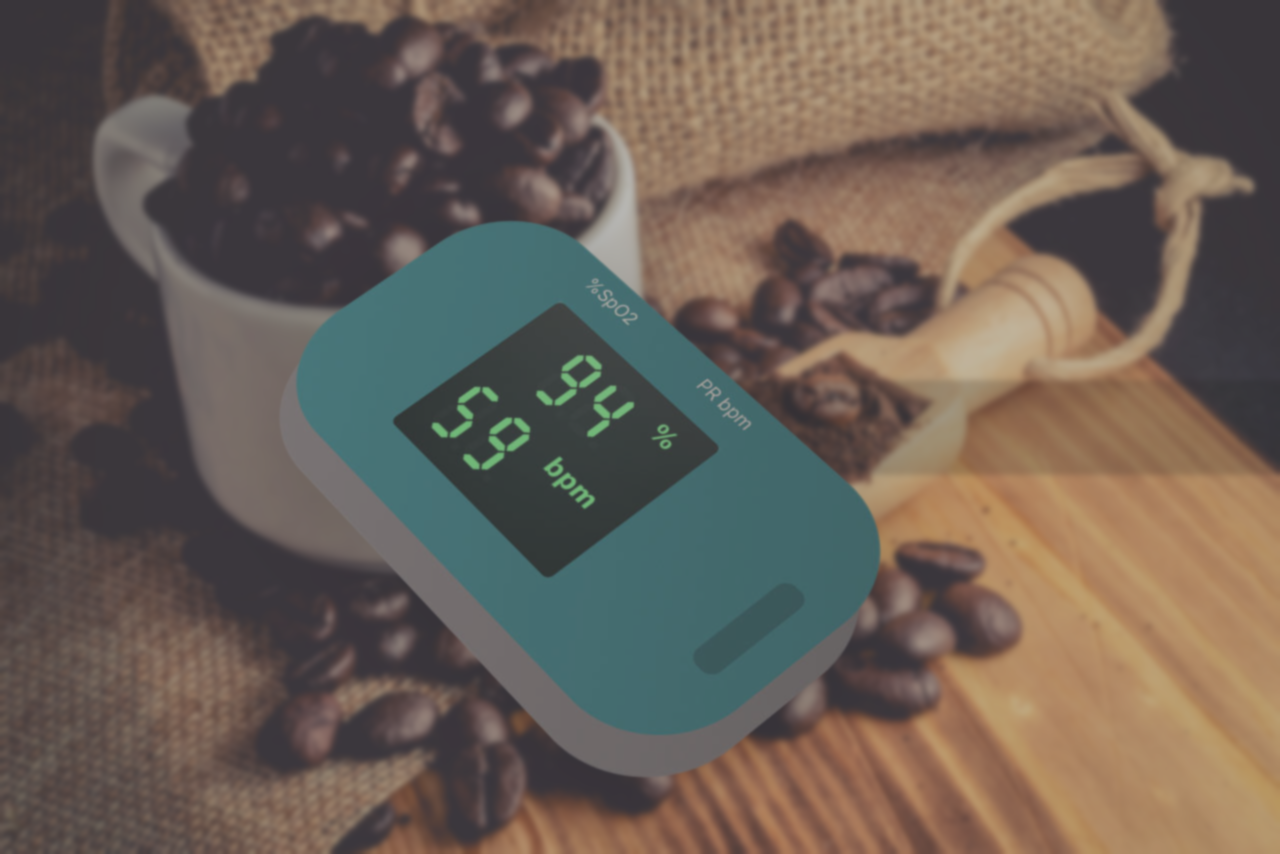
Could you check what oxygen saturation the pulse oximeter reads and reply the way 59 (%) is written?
94 (%)
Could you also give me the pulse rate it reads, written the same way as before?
59 (bpm)
